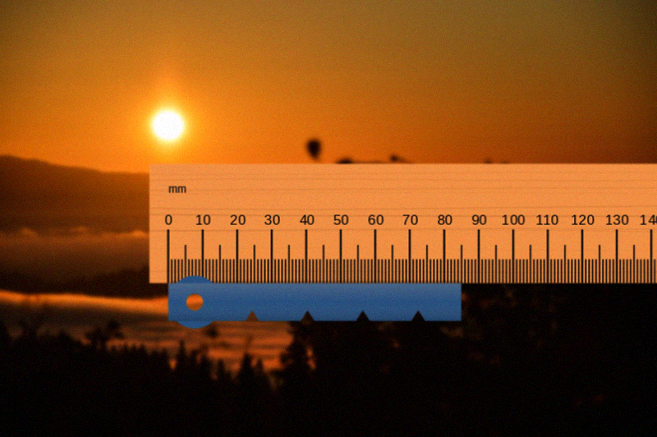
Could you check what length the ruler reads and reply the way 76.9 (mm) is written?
85 (mm)
